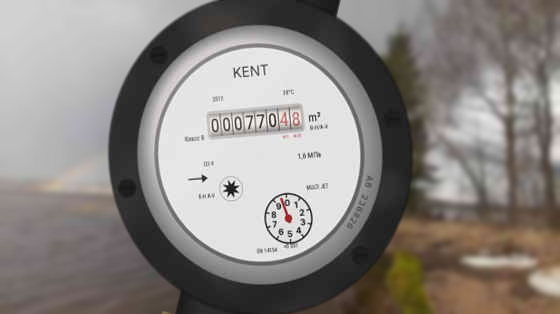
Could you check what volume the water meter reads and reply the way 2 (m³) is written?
770.479 (m³)
